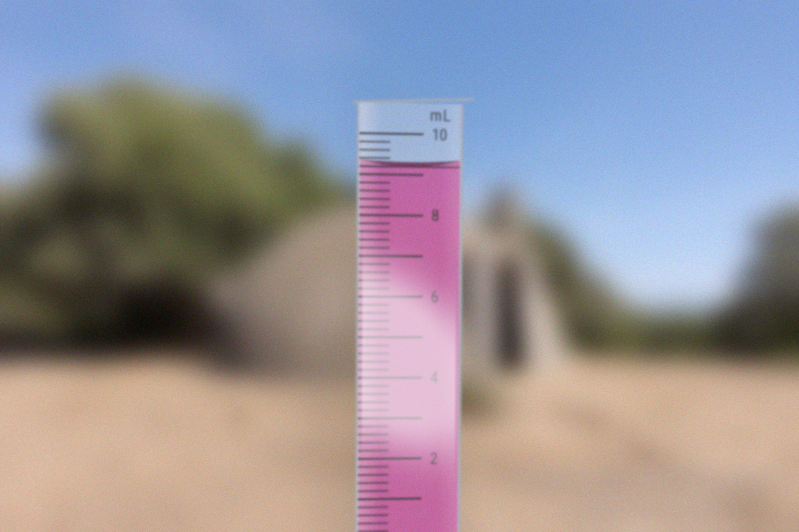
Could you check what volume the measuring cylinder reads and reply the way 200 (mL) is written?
9.2 (mL)
